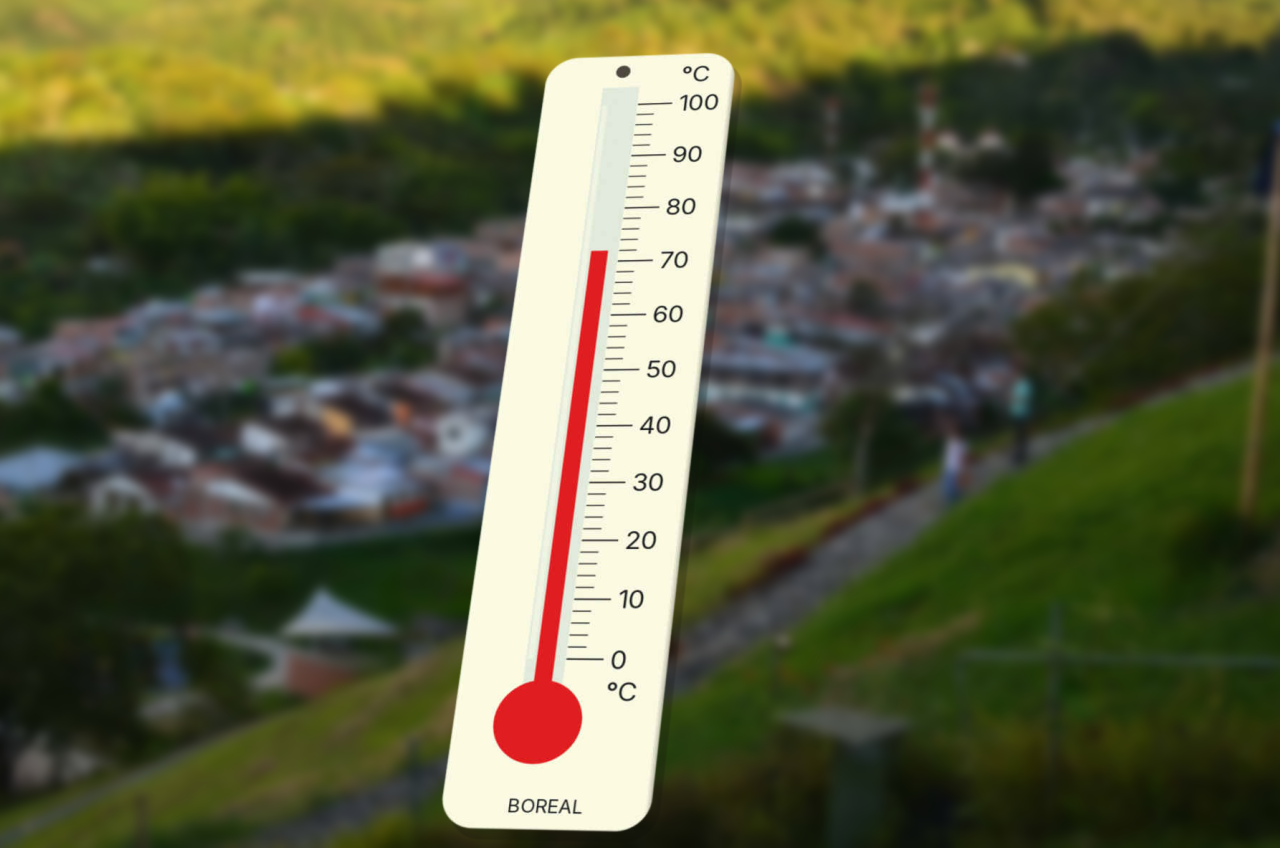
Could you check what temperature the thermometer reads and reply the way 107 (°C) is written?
72 (°C)
